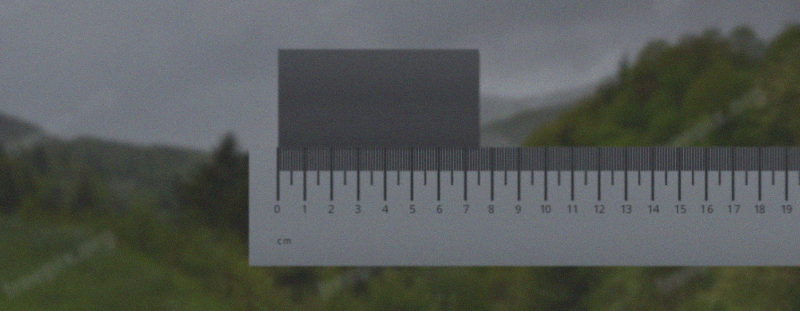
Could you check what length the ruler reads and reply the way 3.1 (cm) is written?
7.5 (cm)
